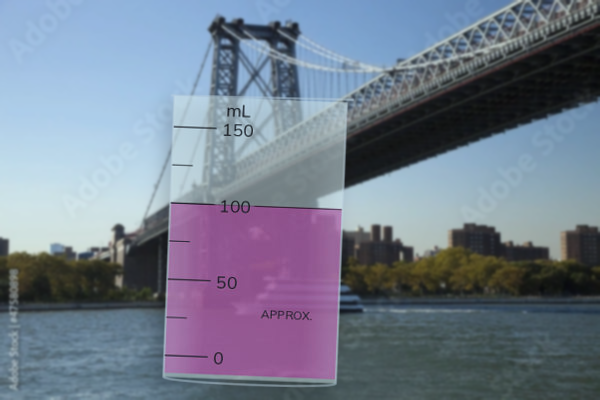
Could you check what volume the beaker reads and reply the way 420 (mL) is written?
100 (mL)
